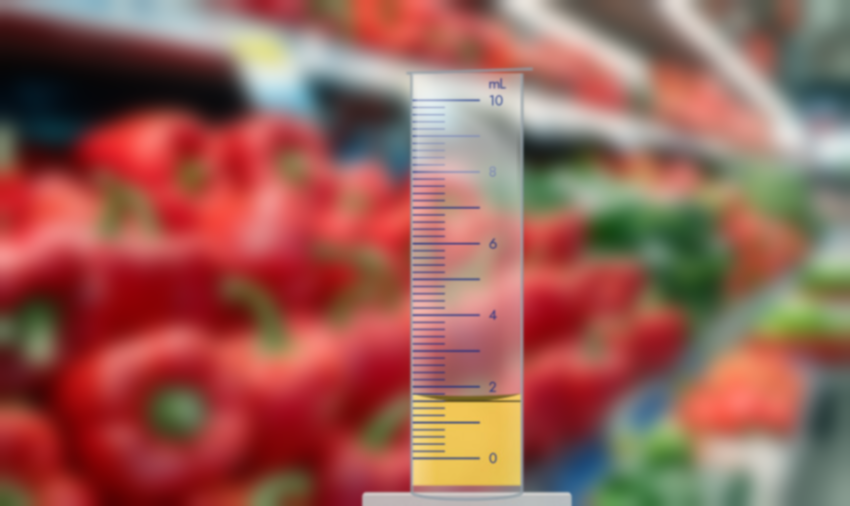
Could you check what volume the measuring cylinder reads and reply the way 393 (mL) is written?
1.6 (mL)
